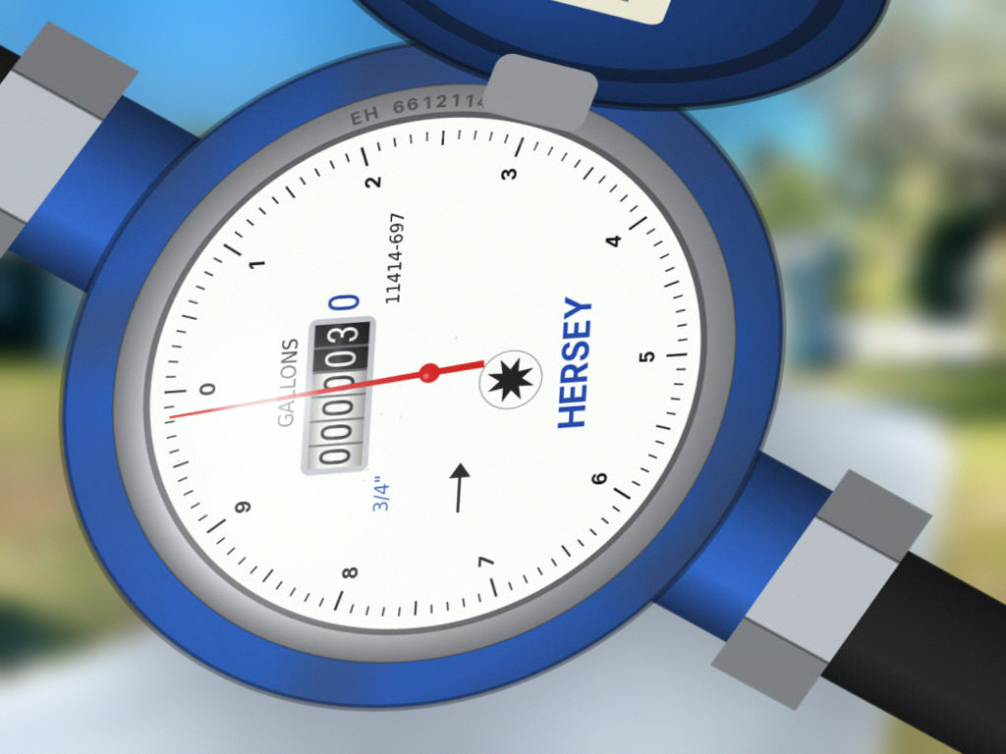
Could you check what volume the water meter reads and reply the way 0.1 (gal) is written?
29.8 (gal)
